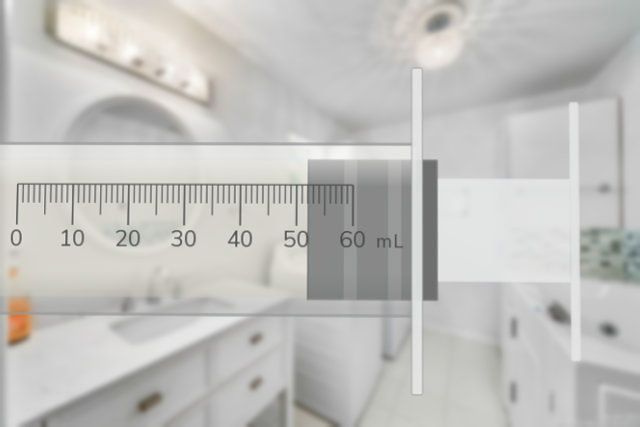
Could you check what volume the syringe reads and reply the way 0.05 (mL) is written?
52 (mL)
